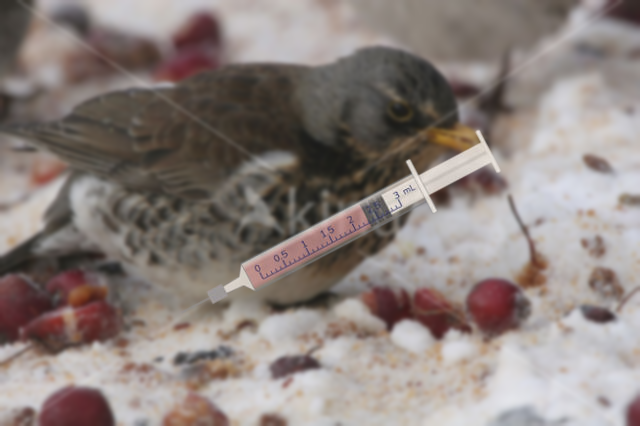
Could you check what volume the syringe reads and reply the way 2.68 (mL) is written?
2.3 (mL)
